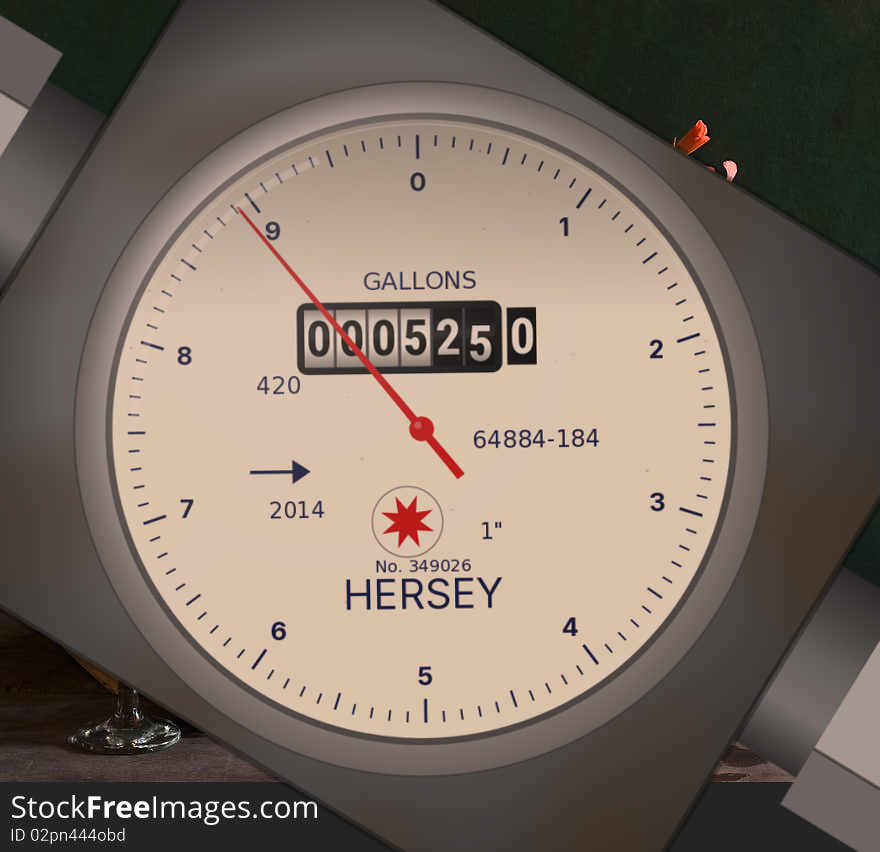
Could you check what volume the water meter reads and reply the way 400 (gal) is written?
5248.9 (gal)
